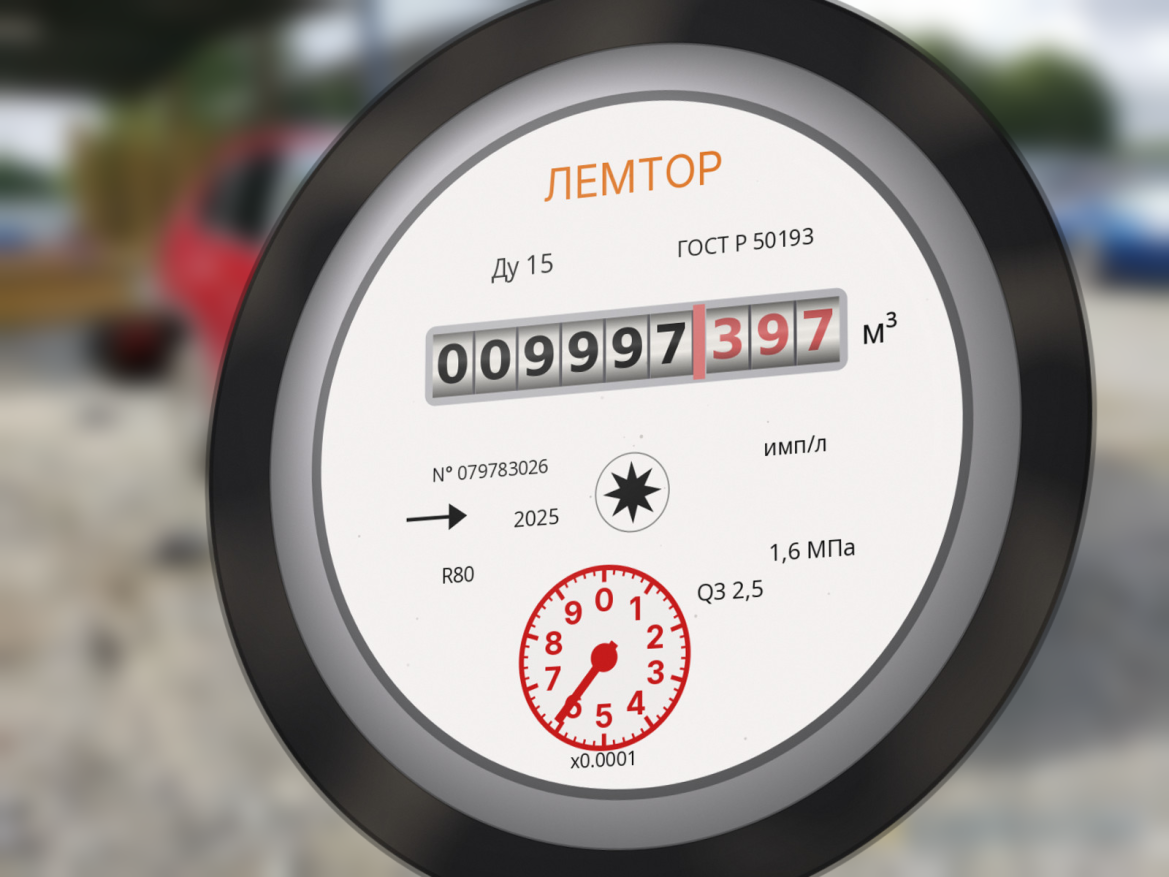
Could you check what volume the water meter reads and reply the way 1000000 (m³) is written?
9997.3976 (m³)
